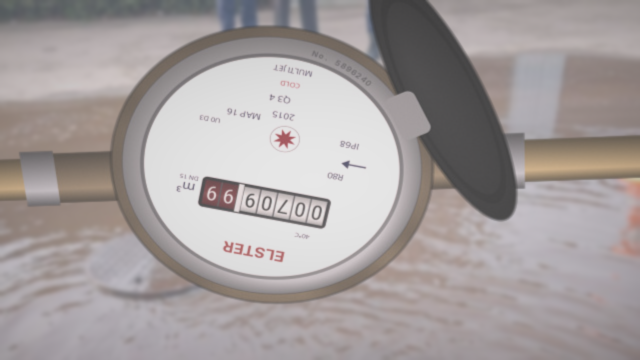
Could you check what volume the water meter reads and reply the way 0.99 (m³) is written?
709.99 (m³)
